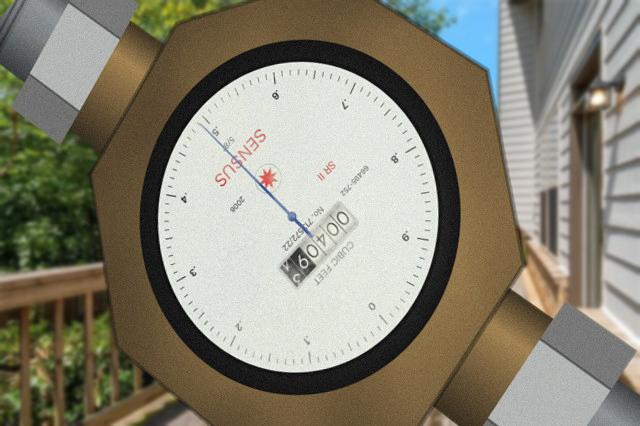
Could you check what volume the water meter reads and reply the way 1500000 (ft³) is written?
4093.49 (ft³)
